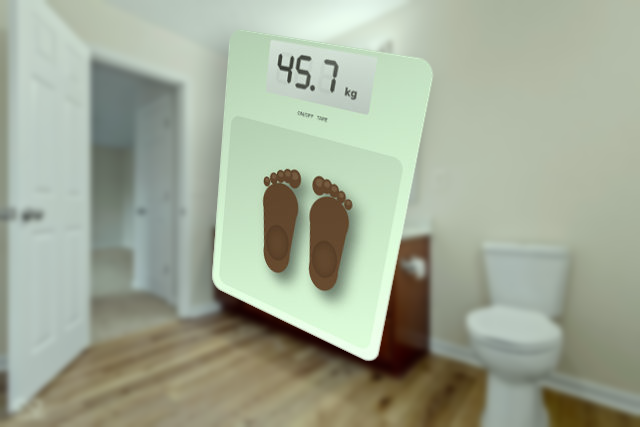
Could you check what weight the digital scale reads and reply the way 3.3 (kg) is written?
45.7 (kg)
